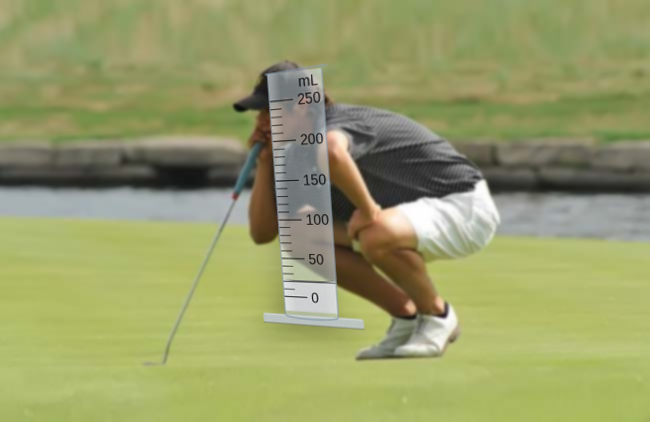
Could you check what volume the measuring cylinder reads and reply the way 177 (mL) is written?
20 (mL)
